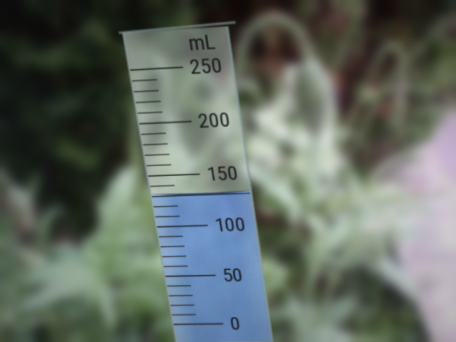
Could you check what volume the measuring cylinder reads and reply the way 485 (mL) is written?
130 (mL)
